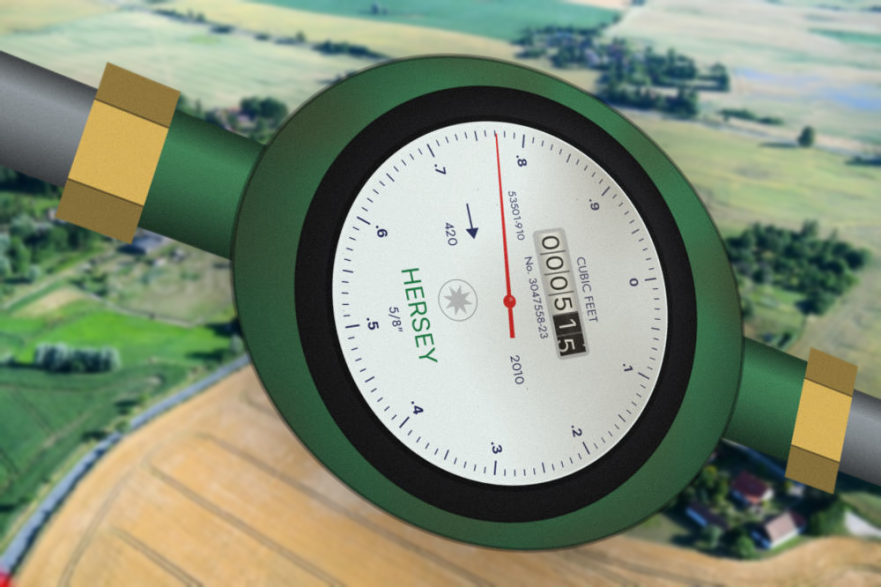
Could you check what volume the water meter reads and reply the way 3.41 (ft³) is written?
514.77 (ft³)
